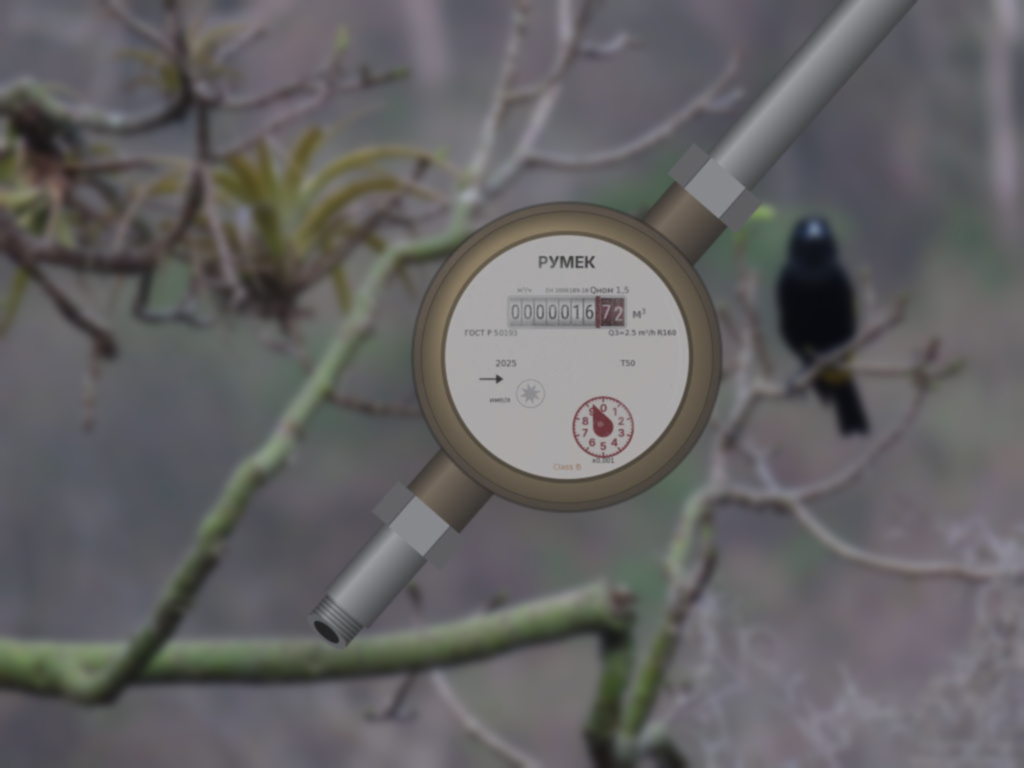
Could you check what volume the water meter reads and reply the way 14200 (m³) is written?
16.719 (m³)
